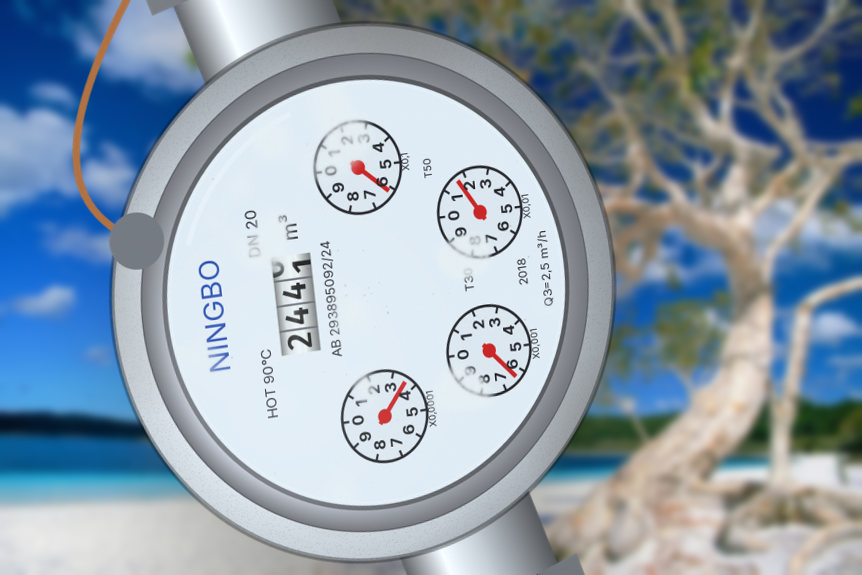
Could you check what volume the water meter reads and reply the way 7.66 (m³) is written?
2440.6163 (m³)
